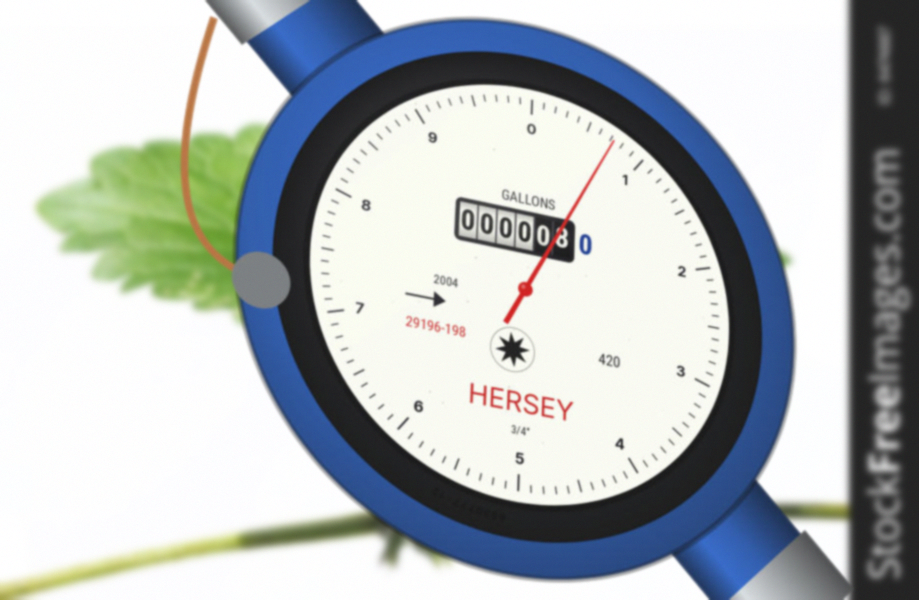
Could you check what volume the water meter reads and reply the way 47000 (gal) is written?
80.7 (gal)
